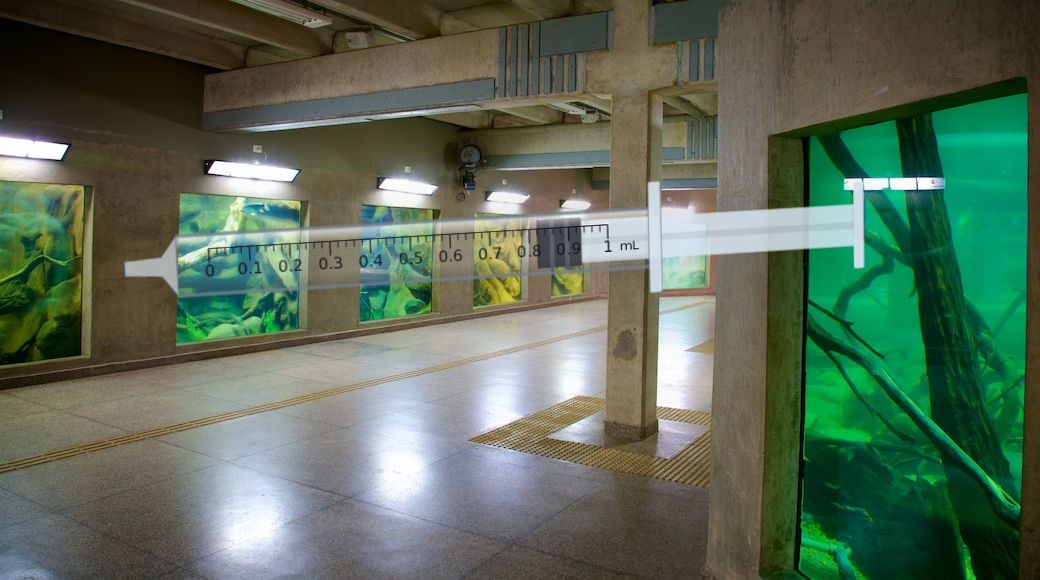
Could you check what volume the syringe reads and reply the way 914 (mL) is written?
0.82 (mL)
